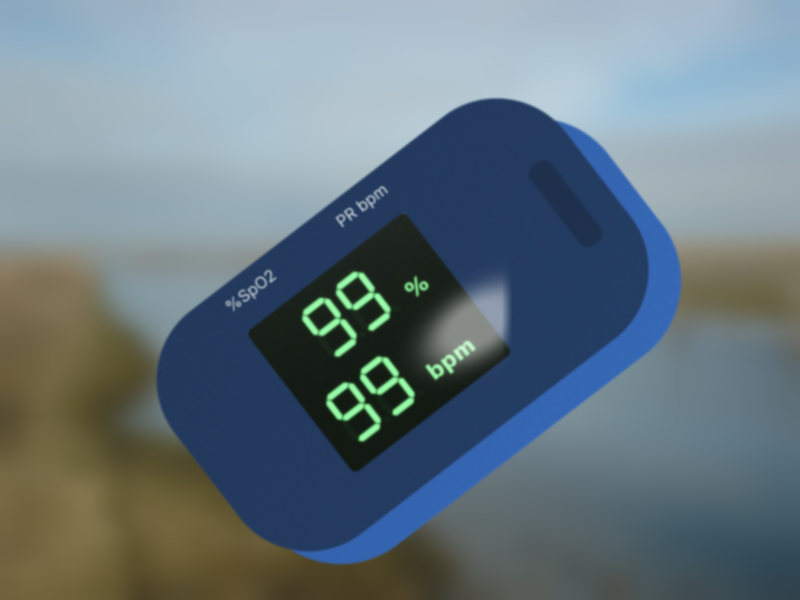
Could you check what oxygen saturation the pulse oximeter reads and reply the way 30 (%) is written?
99 (%)
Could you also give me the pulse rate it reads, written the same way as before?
99 (bpm)
